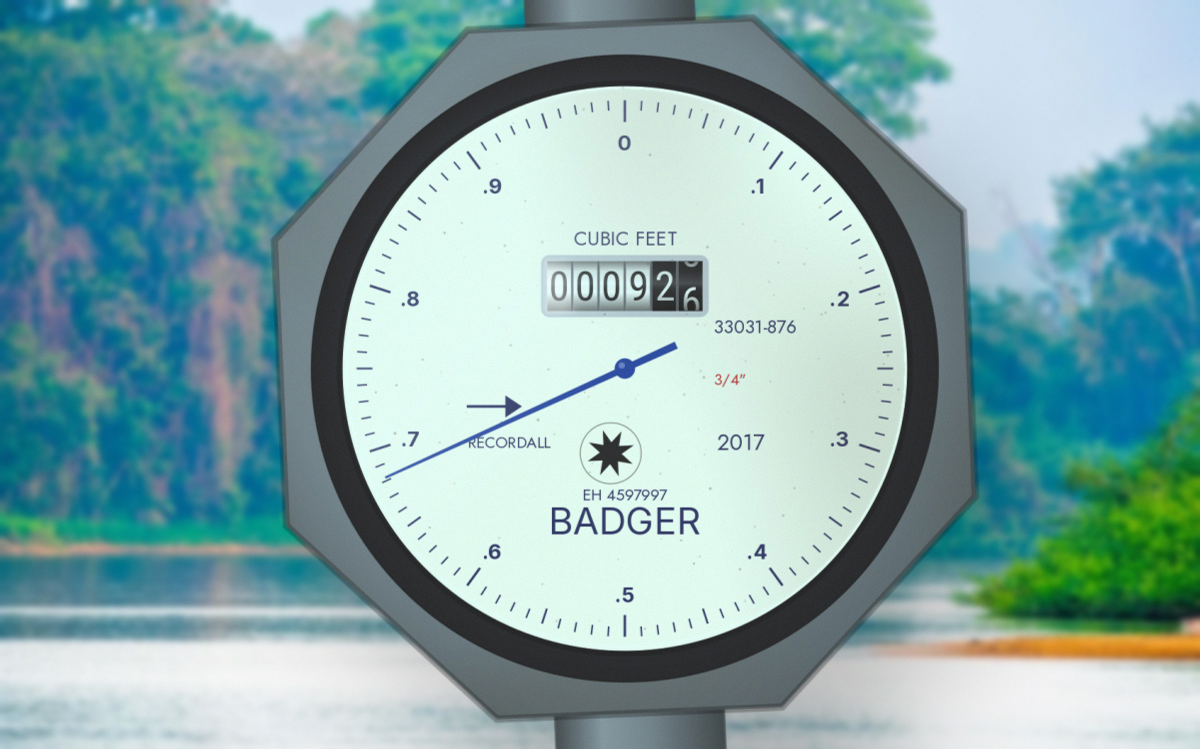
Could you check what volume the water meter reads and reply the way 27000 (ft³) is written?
925.68 (ft³)
